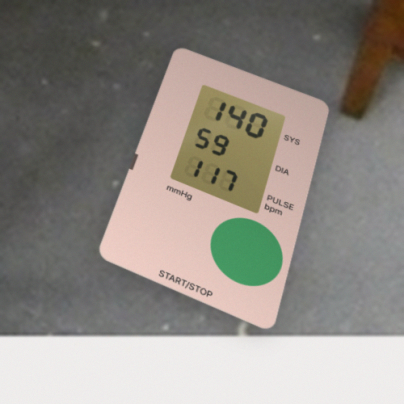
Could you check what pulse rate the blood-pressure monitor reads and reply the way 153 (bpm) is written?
117 (bpm)
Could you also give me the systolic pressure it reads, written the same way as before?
140 (mmHg)
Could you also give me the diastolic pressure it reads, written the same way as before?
59 (mmHg)
